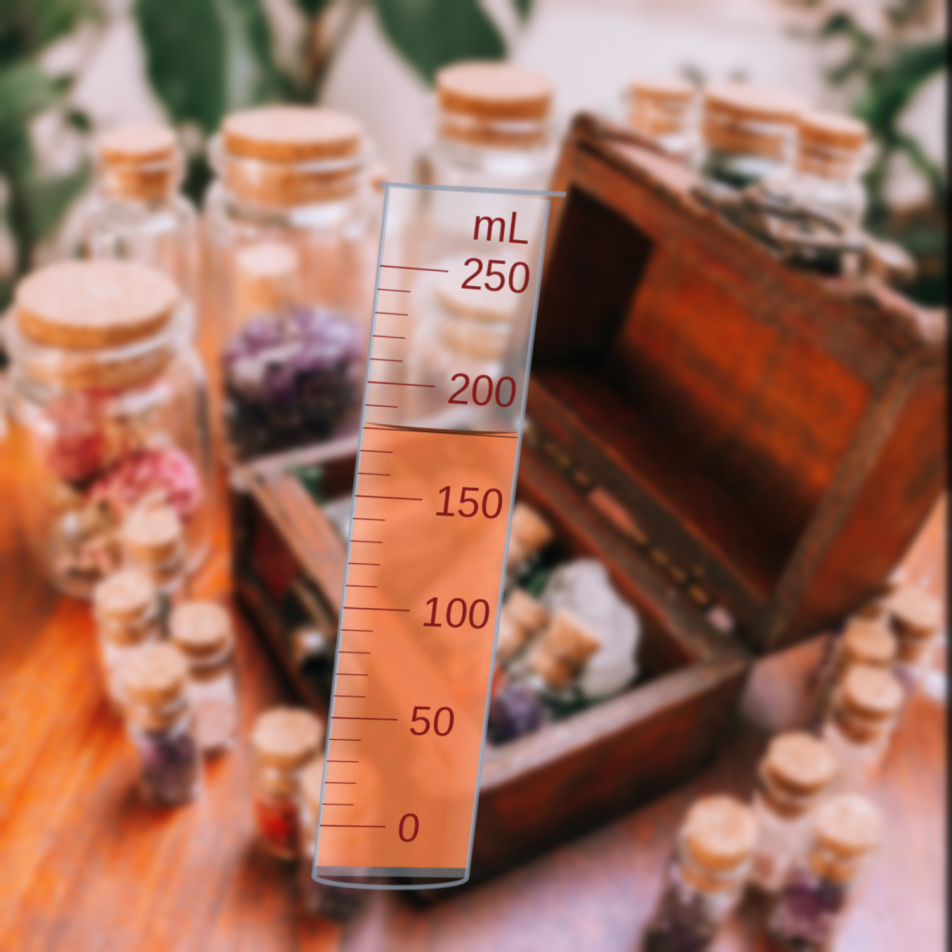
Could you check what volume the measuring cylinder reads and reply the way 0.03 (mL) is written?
180 (mL)
